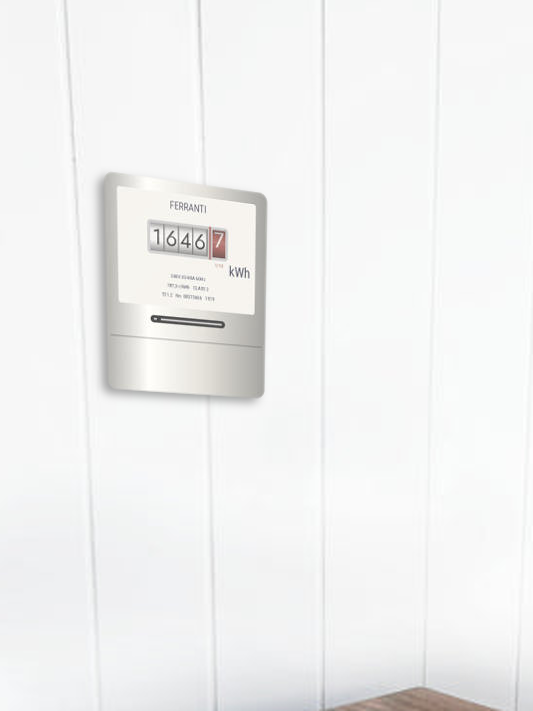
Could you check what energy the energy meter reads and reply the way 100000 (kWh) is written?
1646.7 (kWh)
